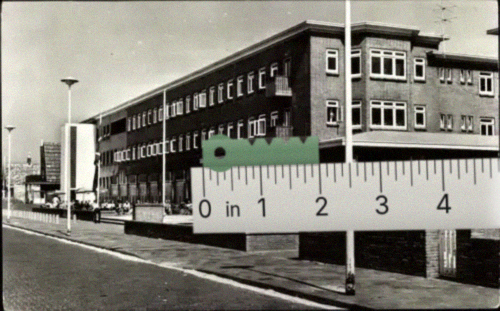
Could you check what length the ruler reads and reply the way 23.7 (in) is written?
2 (in)
